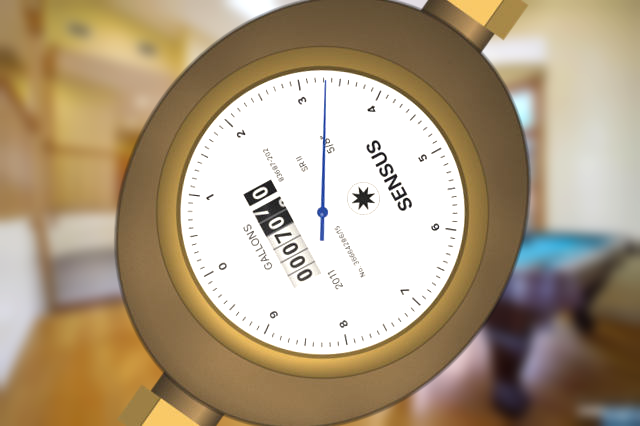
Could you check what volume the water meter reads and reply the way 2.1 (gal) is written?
7073.3 (gal)
